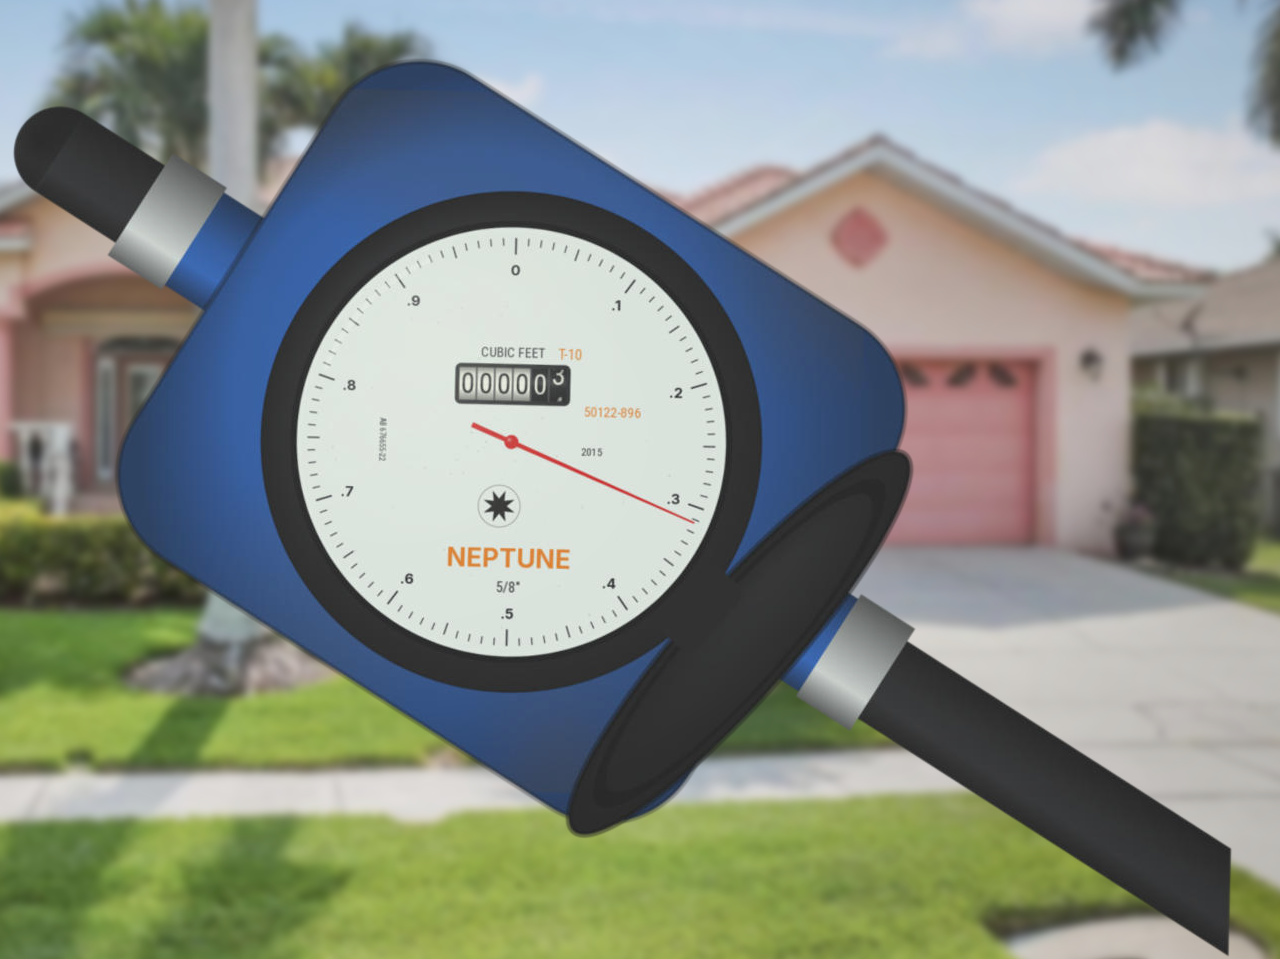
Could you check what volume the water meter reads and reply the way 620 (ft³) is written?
3.31 (ft³)
